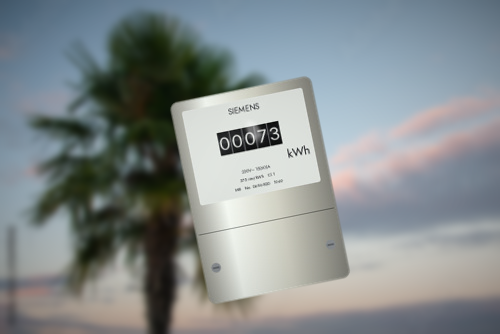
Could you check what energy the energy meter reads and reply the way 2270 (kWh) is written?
73 (kWh)
